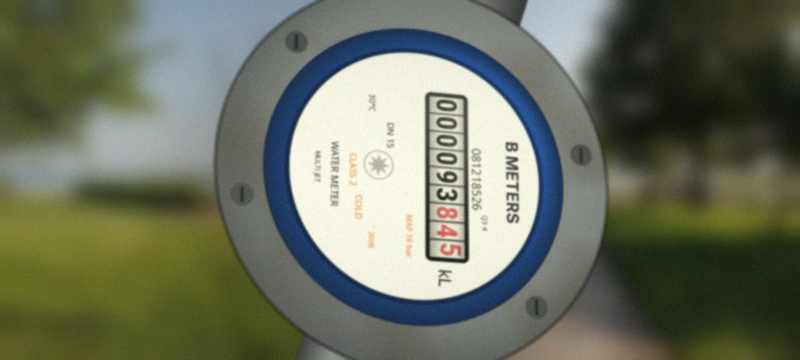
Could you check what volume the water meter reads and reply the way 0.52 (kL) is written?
93.845 (kL)
